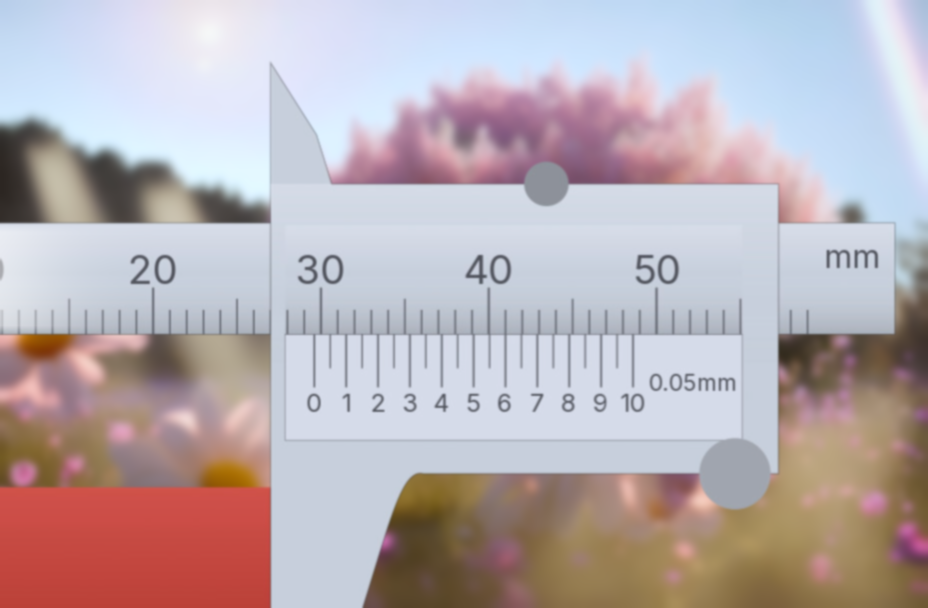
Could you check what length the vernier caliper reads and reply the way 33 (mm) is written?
29.6 (mm)
